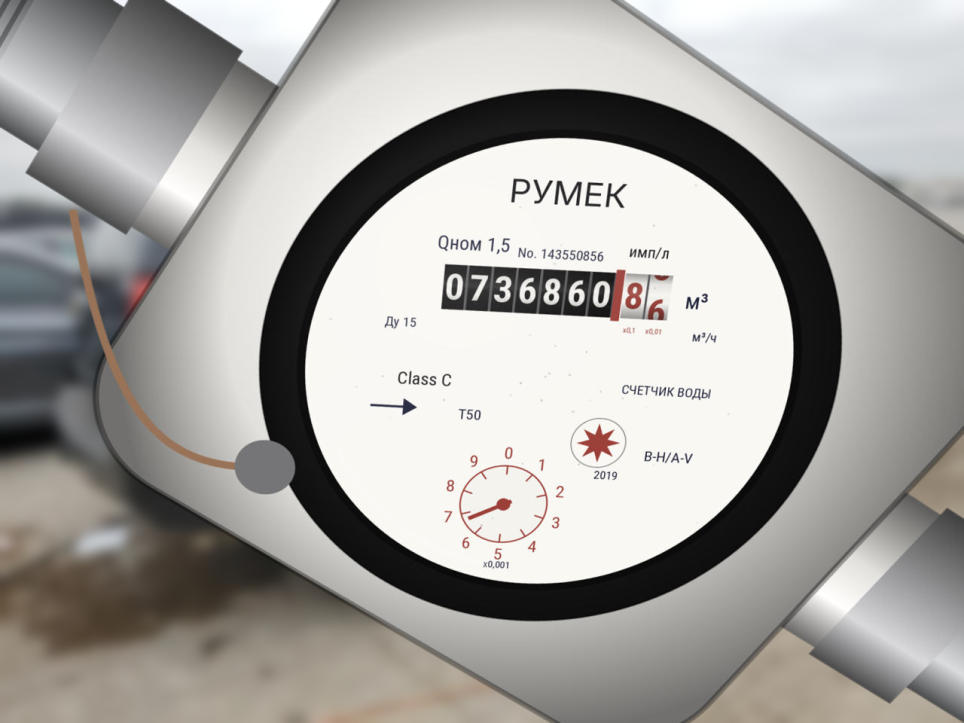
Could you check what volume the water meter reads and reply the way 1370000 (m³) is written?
736860.856 (m³)
